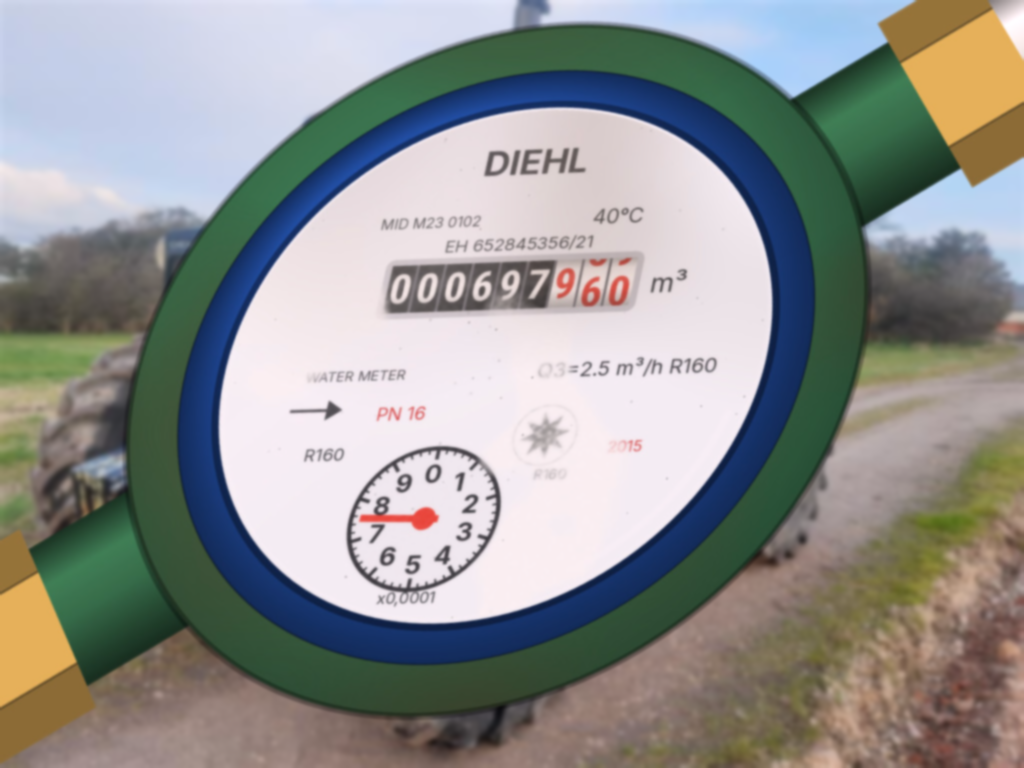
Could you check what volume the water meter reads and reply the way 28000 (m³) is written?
697.9597 (m³)
